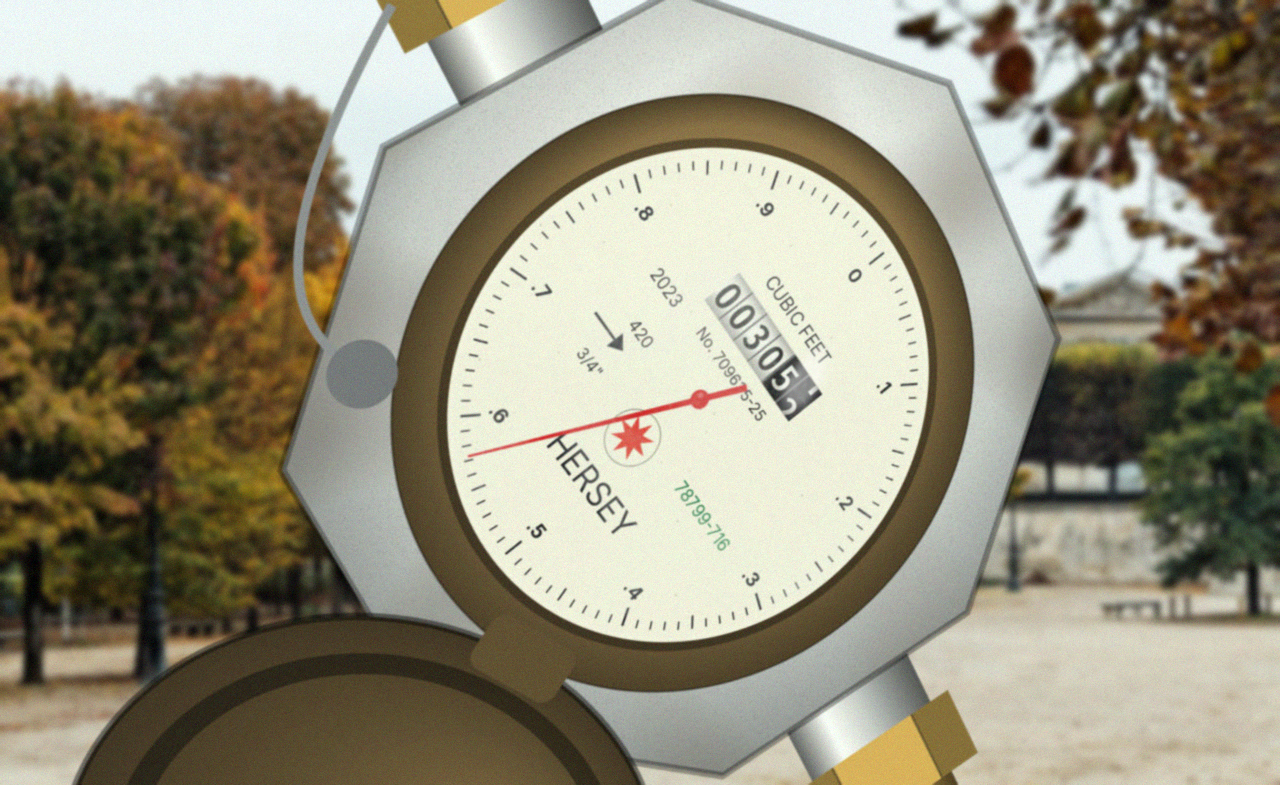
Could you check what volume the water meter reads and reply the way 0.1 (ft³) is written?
3051.57 (ft³)
